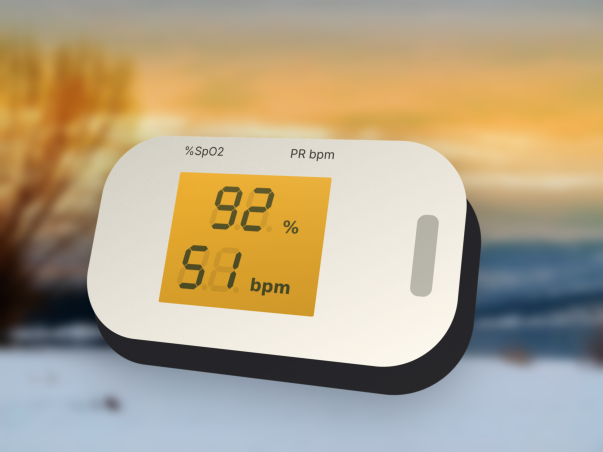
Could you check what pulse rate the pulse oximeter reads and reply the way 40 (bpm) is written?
51 (bpm)
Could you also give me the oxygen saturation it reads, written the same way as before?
92 (%)
